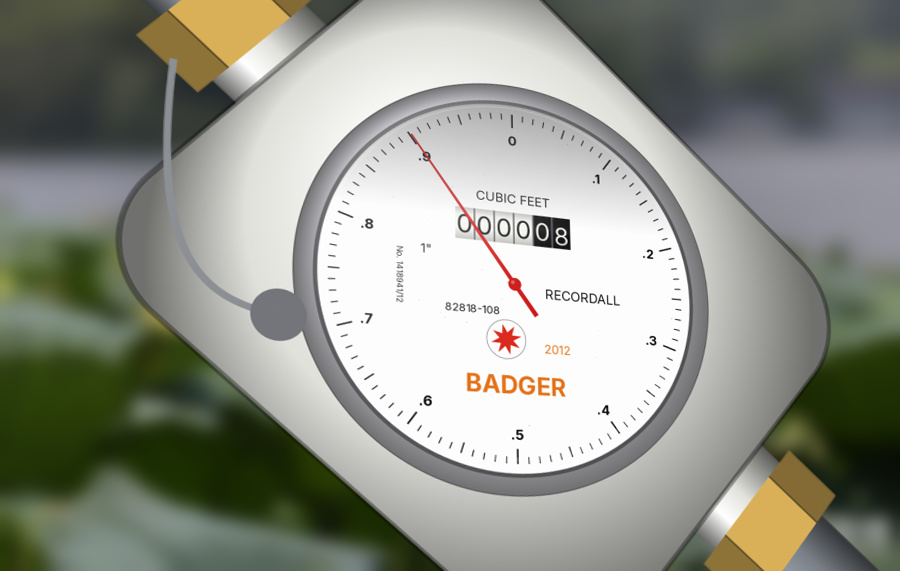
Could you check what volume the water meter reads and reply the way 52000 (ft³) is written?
7.90 (ft³)
